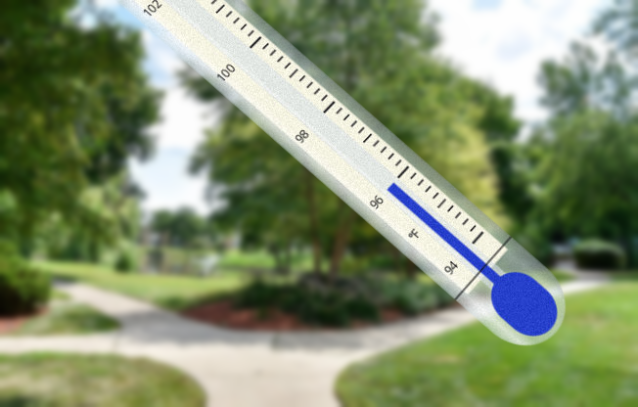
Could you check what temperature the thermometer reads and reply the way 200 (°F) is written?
96 (°F)
